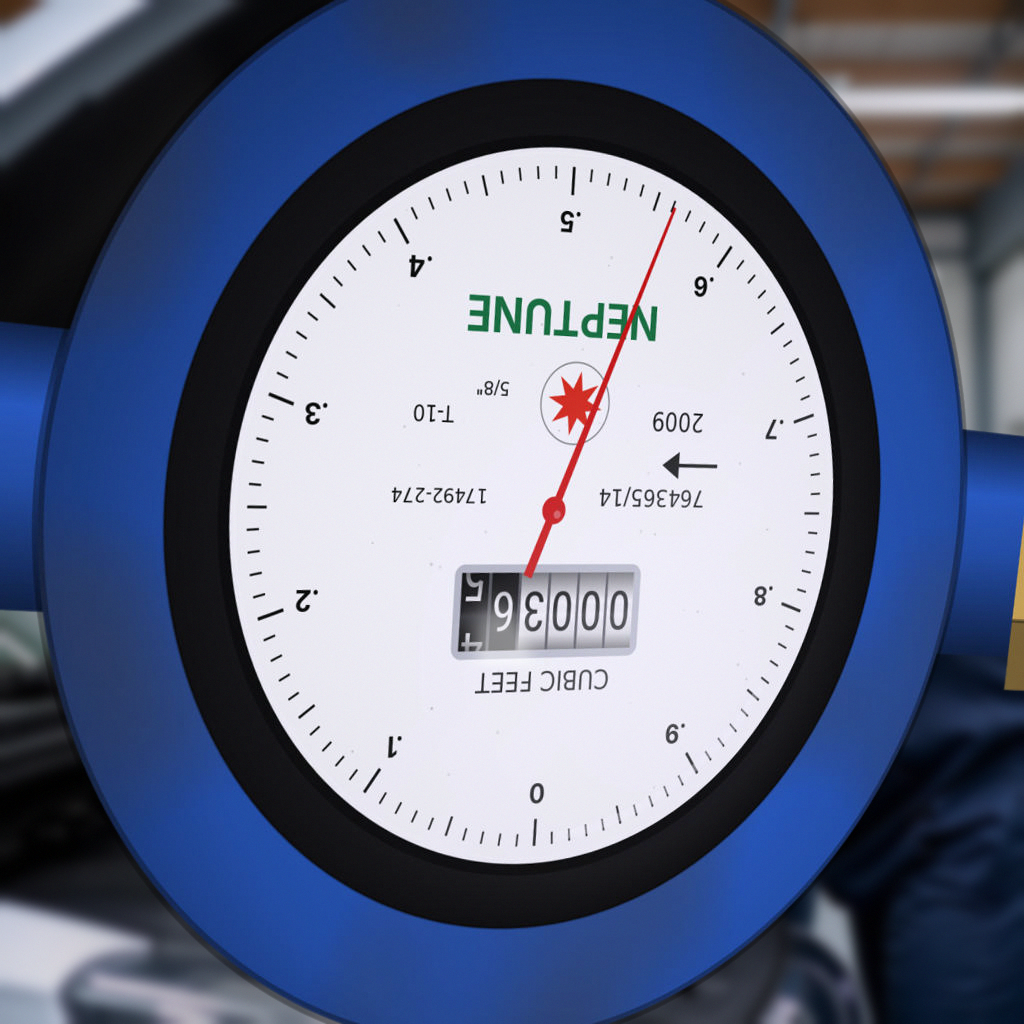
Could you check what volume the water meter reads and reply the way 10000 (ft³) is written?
364.56 (ft³)
